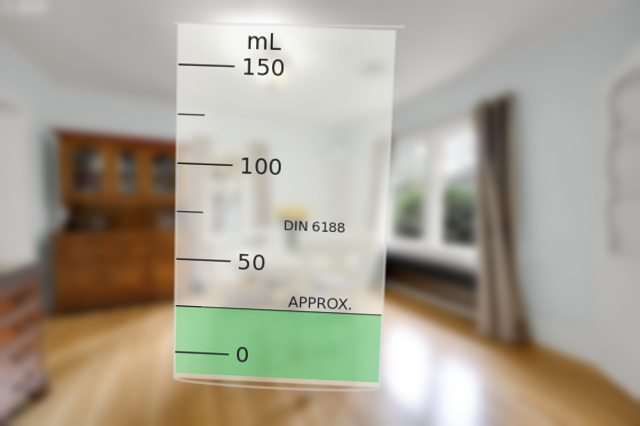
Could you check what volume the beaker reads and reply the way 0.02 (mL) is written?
25 (mL)
